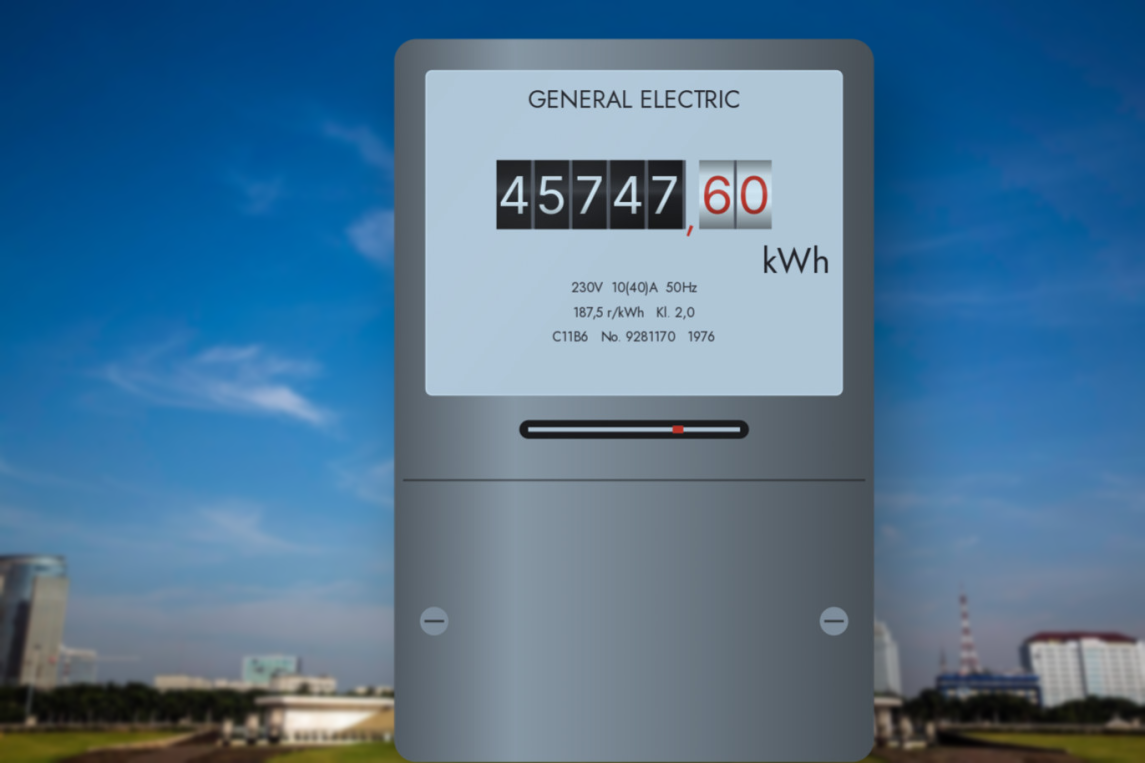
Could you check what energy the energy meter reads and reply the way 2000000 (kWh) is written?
45747.60 (kWh)
